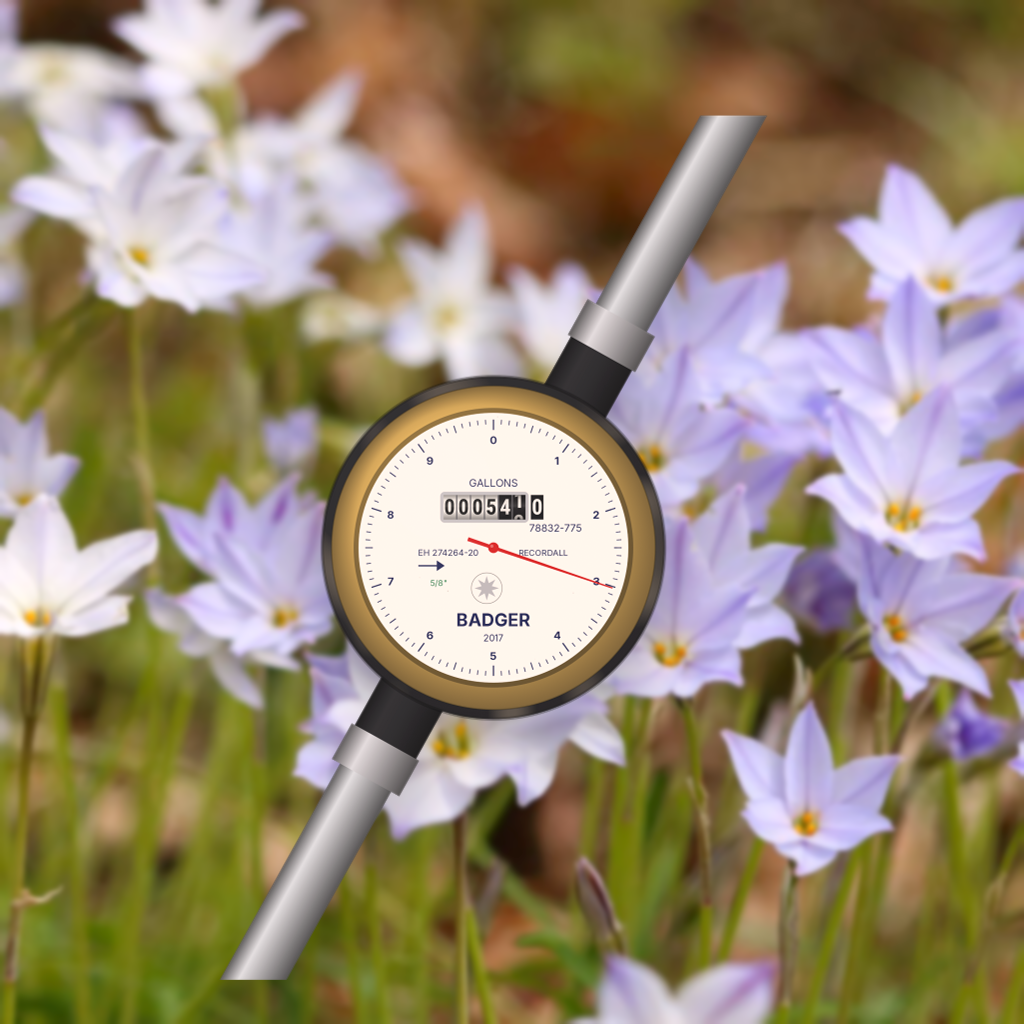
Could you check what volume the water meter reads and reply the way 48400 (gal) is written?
5413.0 (gal)
